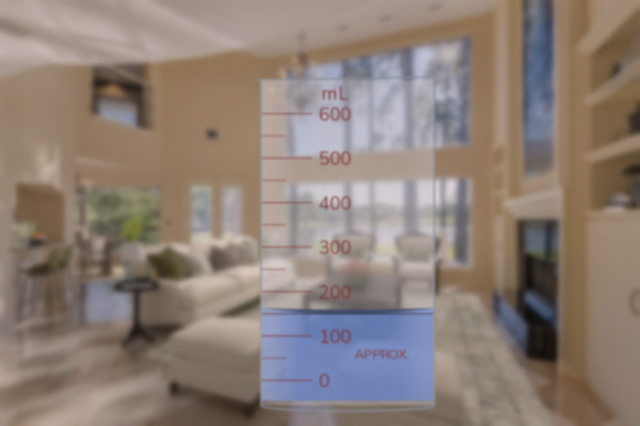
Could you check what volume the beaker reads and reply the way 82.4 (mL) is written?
150 (mL)
